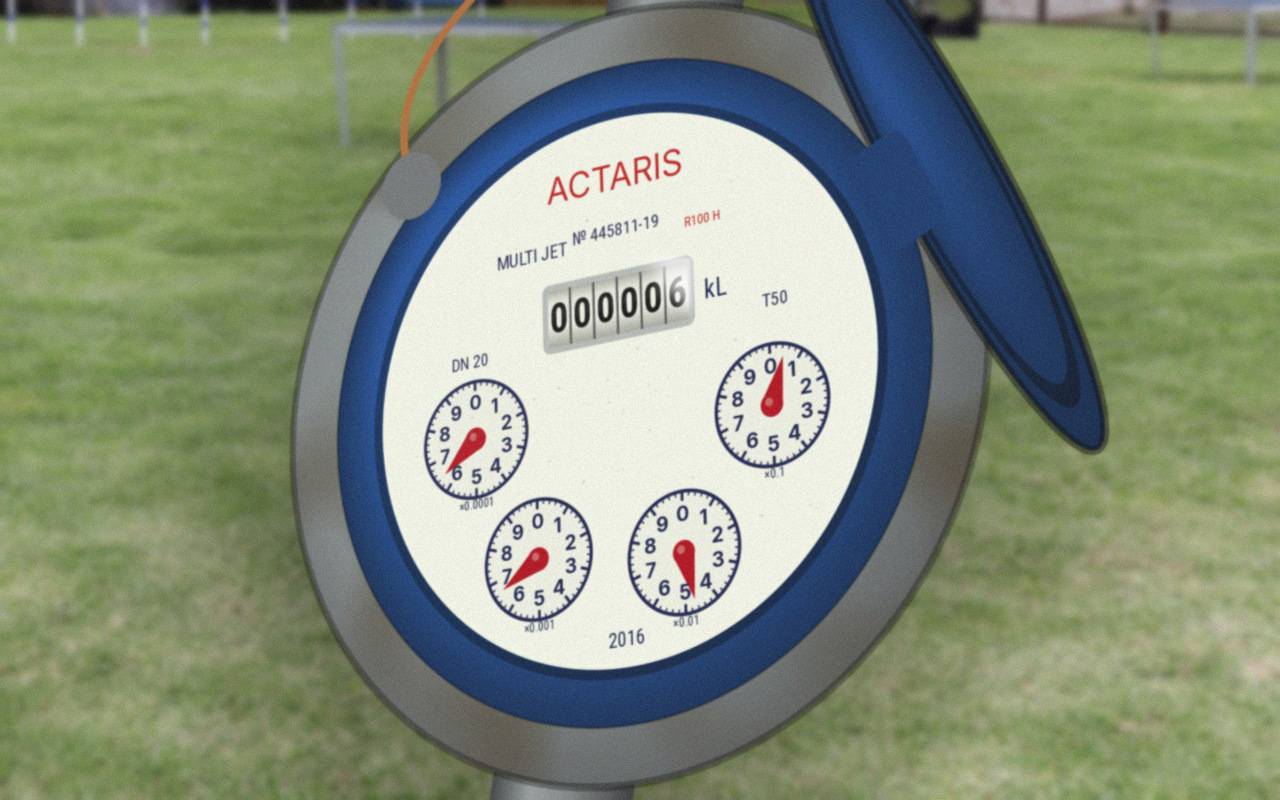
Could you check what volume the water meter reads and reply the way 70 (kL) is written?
6.0466 (kL)
